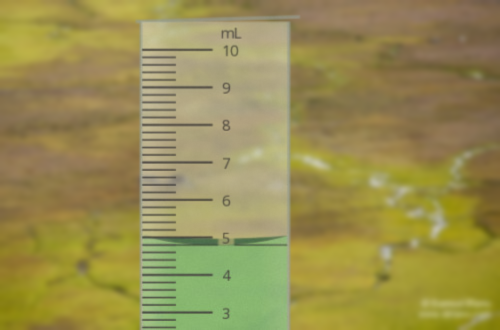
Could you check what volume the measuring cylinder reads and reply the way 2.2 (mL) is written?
4.8 (mL)
